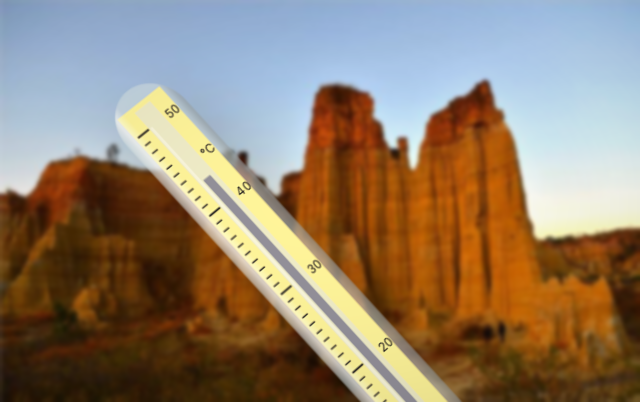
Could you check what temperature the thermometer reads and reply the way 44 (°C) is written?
43 (°C)
